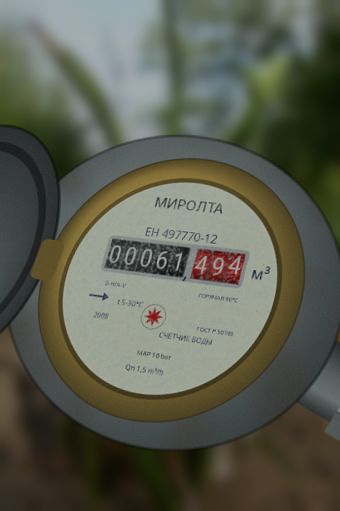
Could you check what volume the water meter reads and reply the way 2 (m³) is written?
61.494 (m³)
